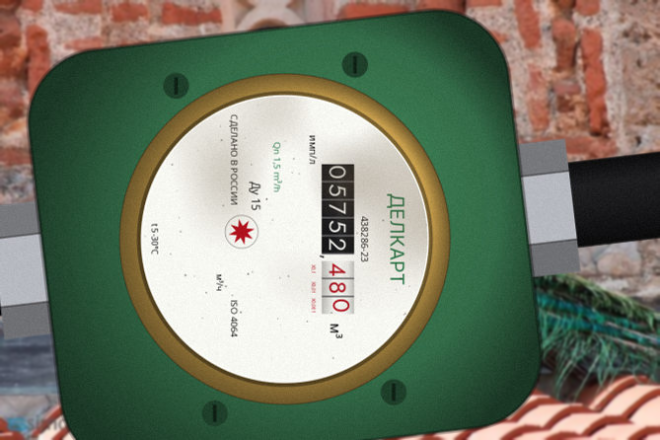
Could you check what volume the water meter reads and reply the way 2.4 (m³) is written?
5752.480 (m³)
